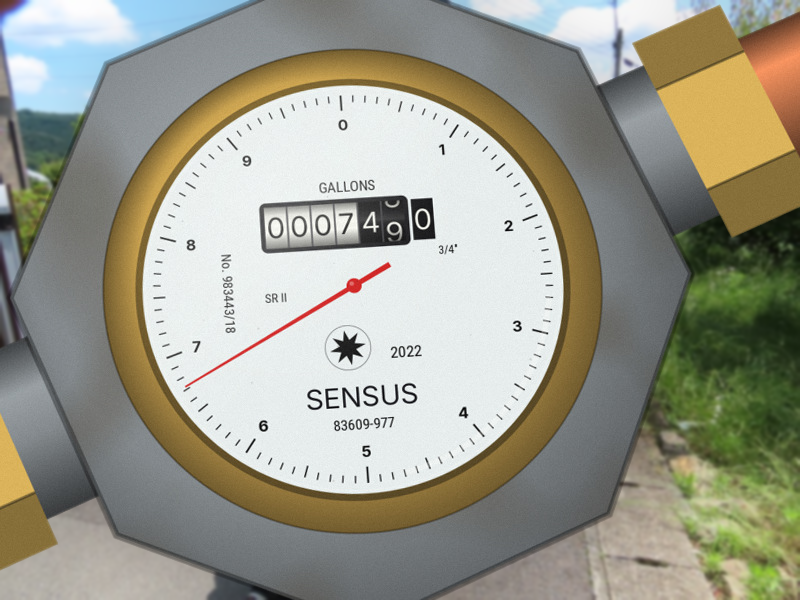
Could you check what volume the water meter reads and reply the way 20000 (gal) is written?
7486.7 (gal)
